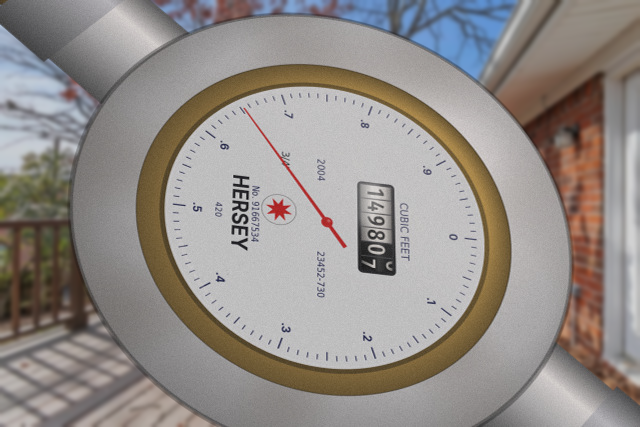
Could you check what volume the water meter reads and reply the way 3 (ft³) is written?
149806.65 (ft³)
